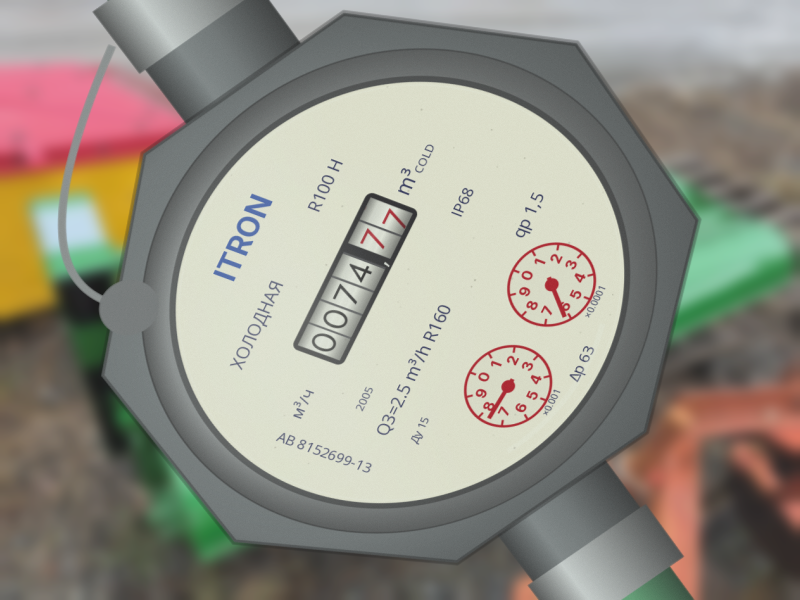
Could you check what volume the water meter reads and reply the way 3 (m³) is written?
74.7676 (m³)
